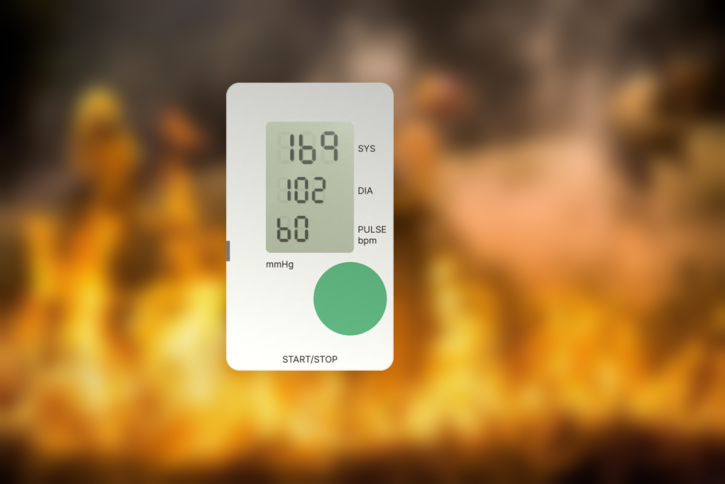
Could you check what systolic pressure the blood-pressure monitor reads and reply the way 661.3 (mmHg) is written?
169 (mmHg)
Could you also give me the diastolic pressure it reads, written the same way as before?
102 (mmHg)
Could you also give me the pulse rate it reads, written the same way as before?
60 (bpm)
